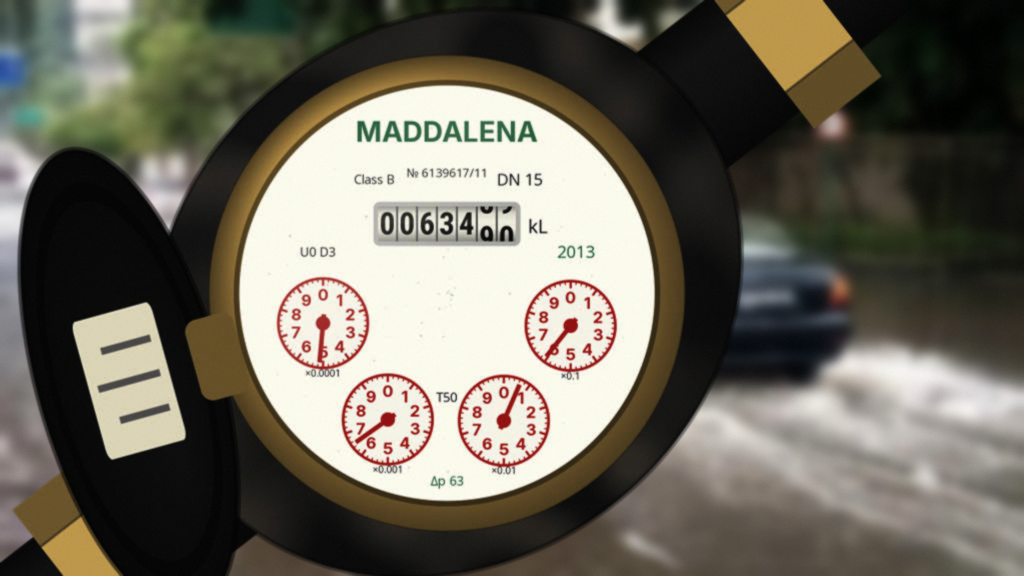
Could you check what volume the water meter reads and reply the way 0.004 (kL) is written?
63489.6065 (kL)
